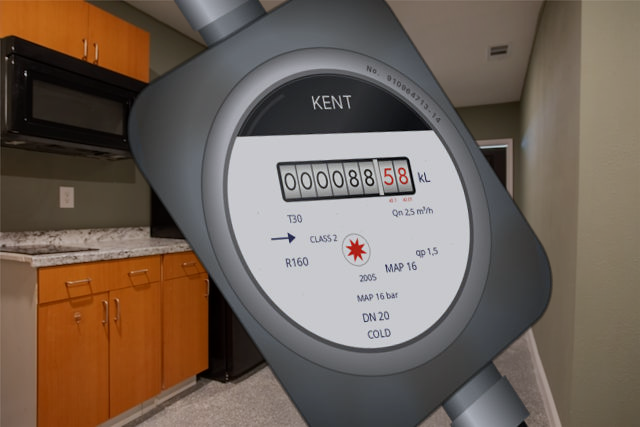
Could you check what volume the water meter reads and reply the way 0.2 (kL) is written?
88.58 (kL)
